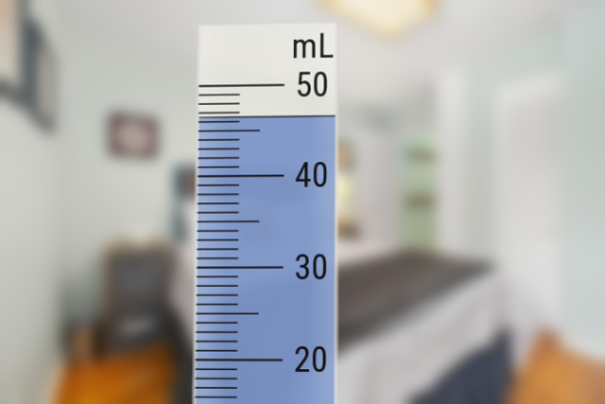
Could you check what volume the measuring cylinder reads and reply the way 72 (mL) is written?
46.5 (mL)
